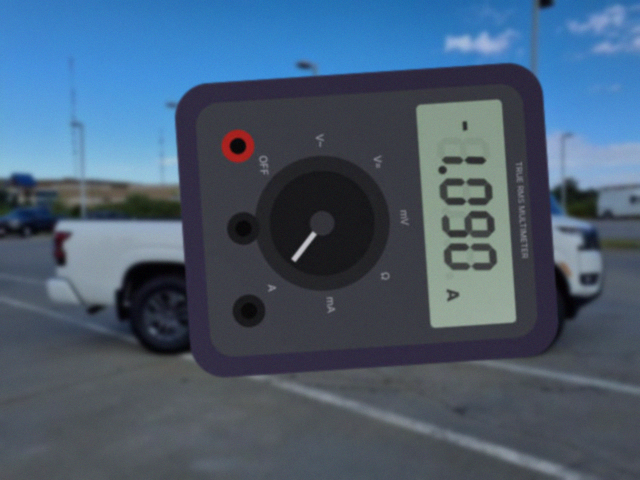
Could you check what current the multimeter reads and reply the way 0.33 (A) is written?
-1.090 (A)
